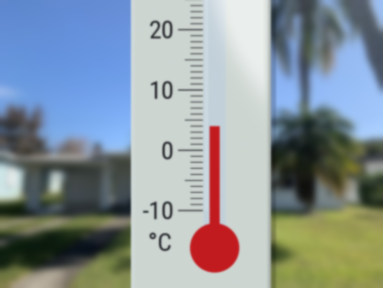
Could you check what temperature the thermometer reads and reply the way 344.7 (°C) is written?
4 (°C)
